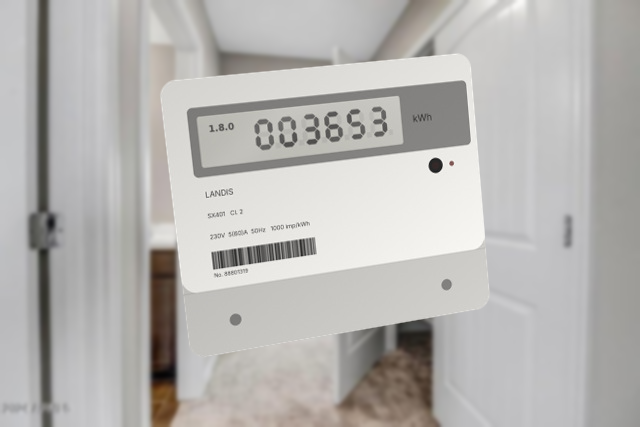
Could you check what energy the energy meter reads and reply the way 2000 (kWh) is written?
3653 (kWh)
